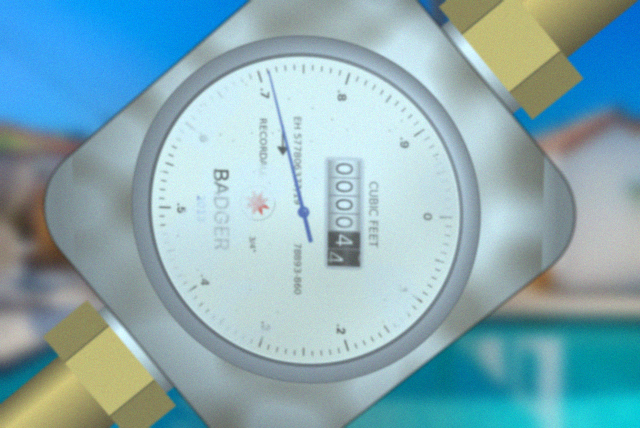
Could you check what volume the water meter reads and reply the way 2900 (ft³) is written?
43.71 (ft³)
